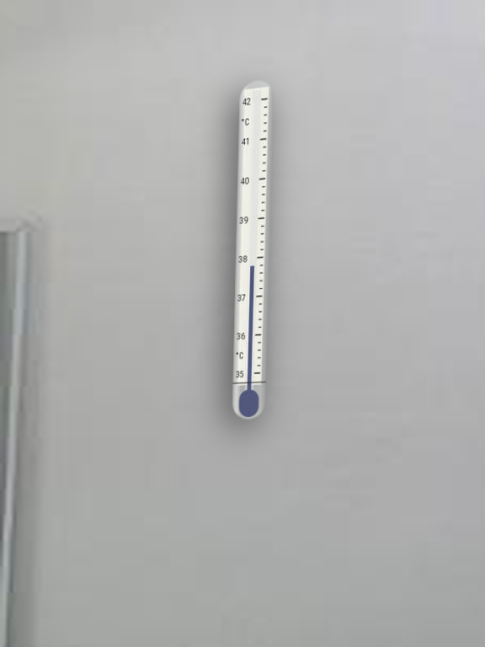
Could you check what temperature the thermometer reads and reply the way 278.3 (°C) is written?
37.8 (°C)
